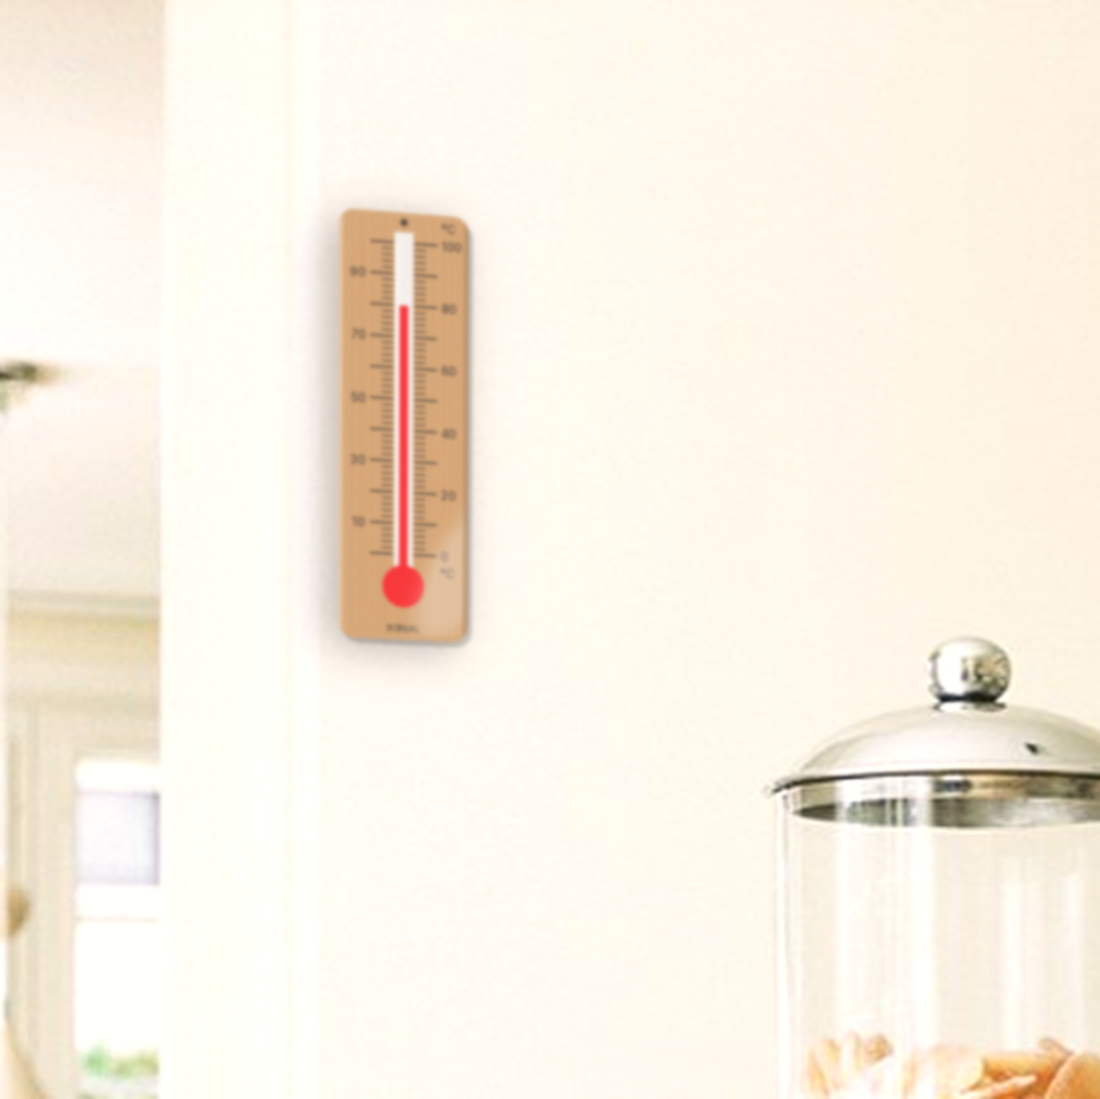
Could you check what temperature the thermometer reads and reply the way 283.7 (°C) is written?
80 (°C)
